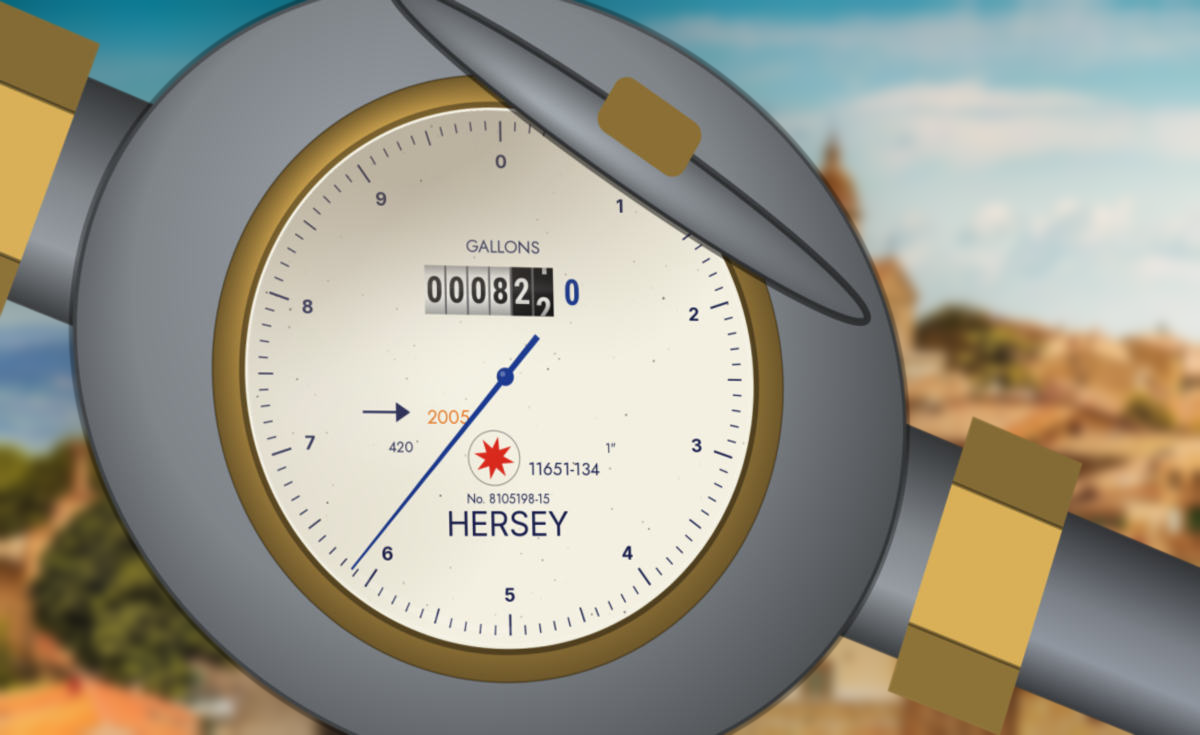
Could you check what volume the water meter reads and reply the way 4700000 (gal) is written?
8216.1 (gal)
